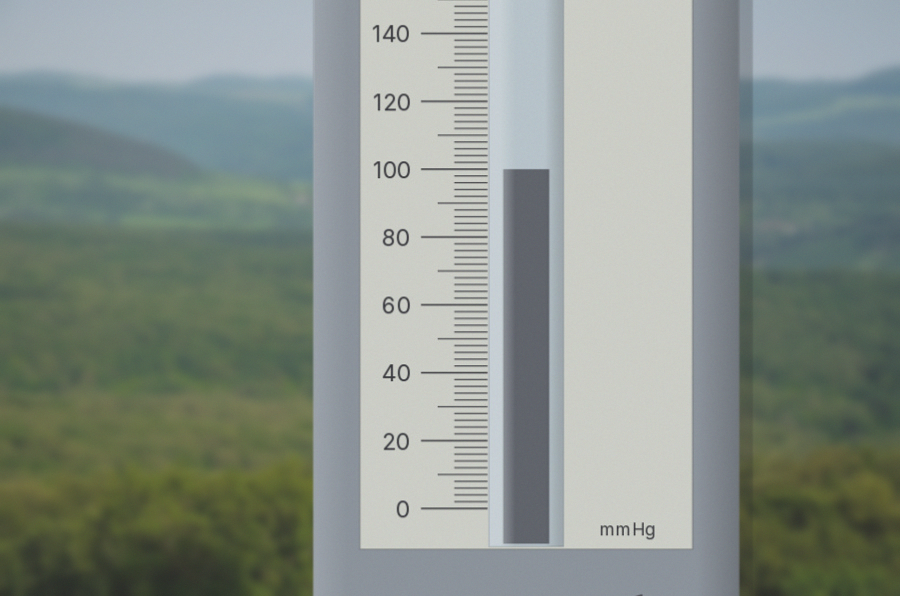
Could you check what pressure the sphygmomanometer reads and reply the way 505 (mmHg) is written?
100 (mmHg)
